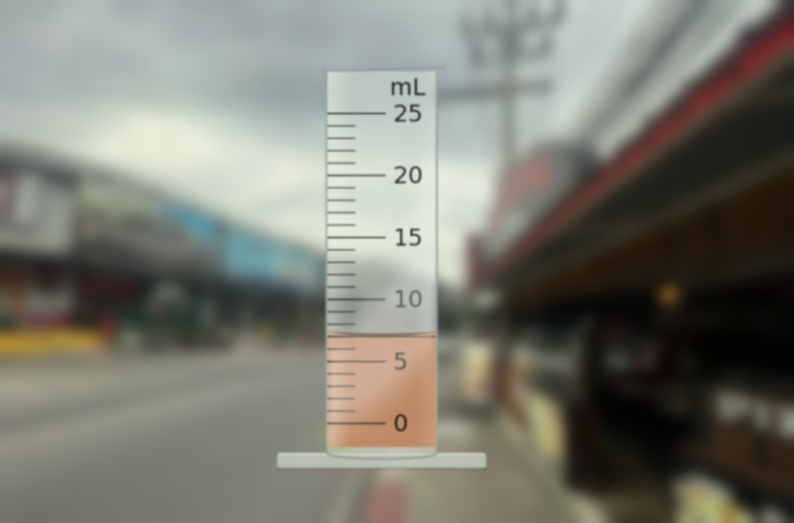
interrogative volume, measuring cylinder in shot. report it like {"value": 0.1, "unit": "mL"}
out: {"value": 7, "unit": "mL"}
